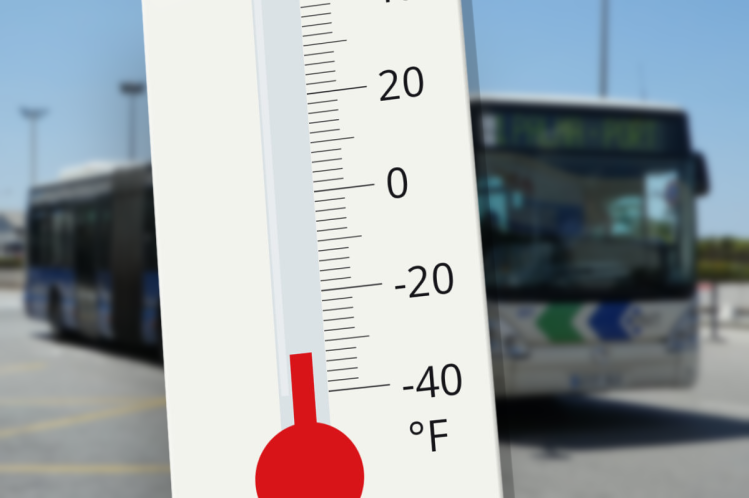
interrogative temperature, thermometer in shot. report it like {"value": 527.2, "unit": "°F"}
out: {"value": -32, "unit": "°F"}
